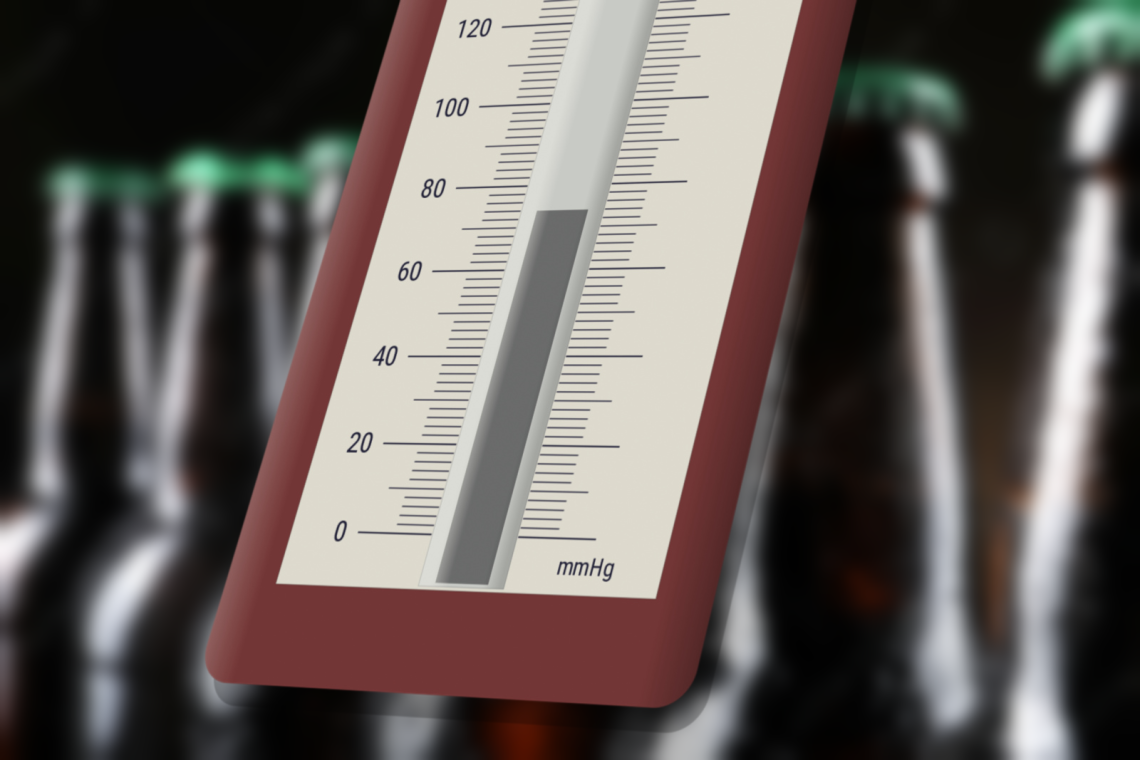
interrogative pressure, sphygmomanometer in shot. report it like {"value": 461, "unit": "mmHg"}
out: {"value": 74, "unit": "mmHg"}
